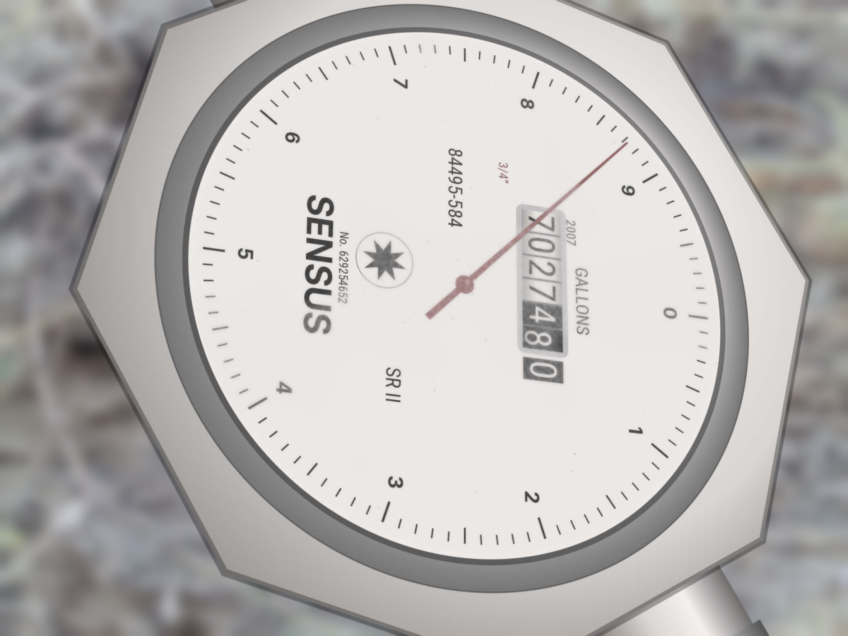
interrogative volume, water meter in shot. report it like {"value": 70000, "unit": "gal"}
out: {"value": 7027478.7, "unit": "gal"}
